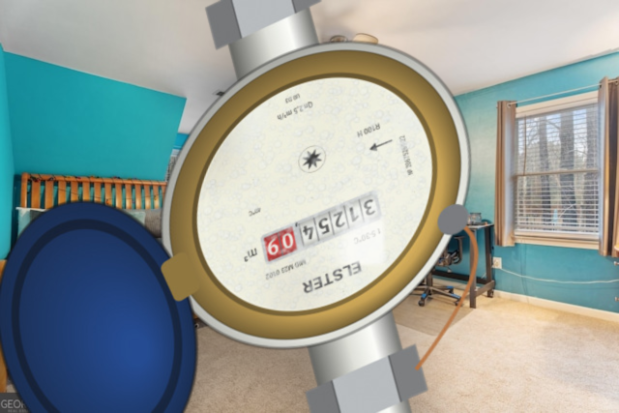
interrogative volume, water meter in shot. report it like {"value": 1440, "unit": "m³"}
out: {"value": 31254.09, "unit": "m³"}
